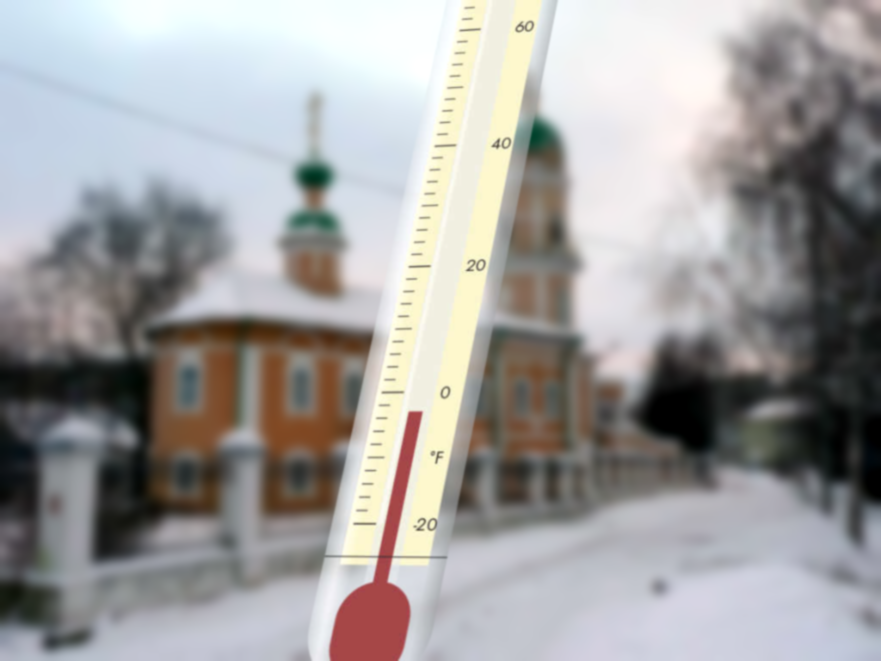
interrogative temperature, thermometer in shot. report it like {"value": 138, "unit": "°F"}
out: {"value": -3, "unit": "°F"}
